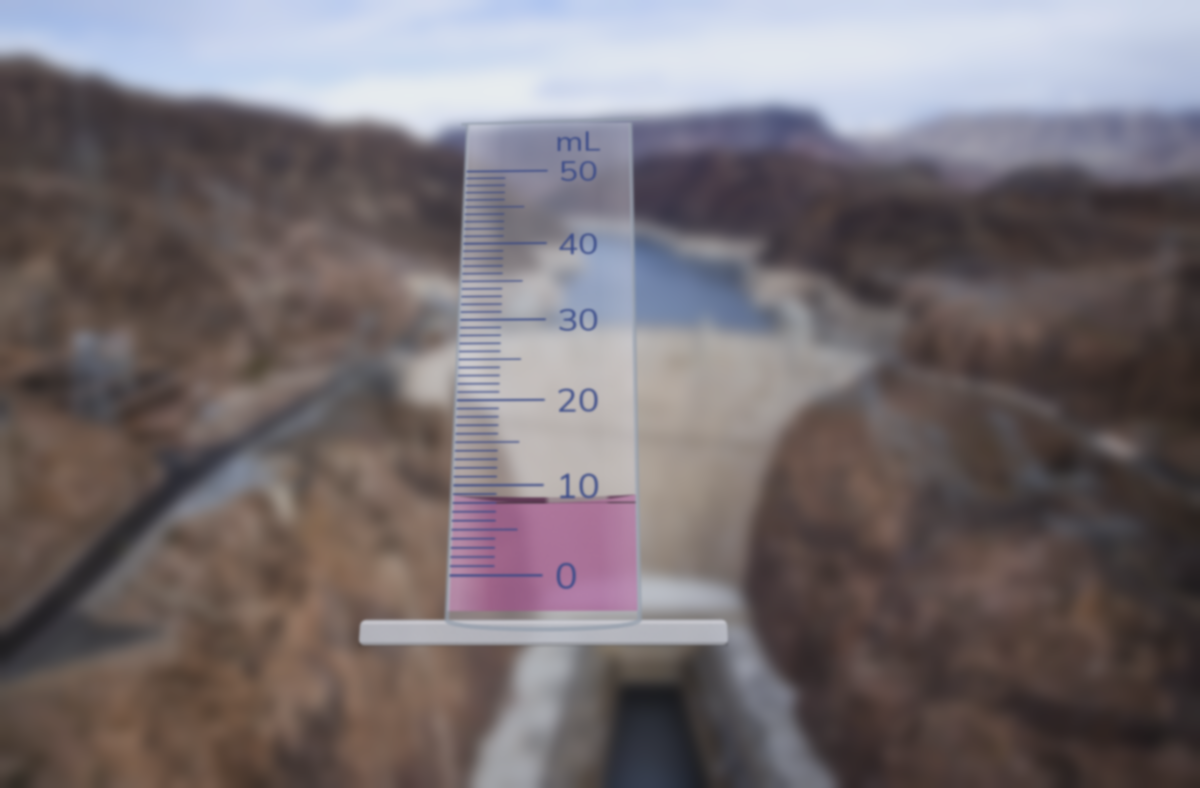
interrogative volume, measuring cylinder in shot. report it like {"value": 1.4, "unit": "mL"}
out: {"value": 8, "unit": "mL"}
